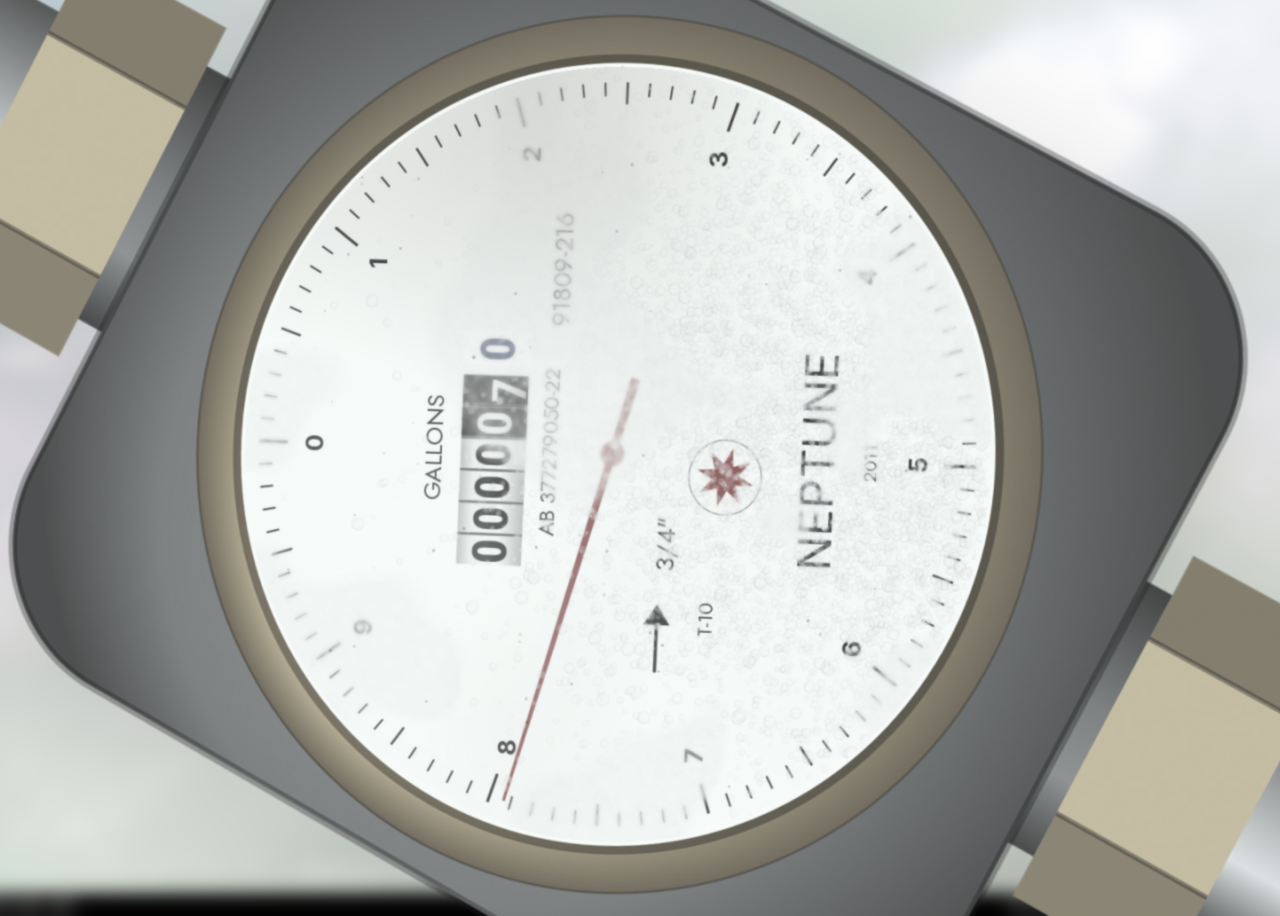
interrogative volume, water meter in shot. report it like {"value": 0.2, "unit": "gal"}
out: {"value": 67.9, "unit": "gal"}
